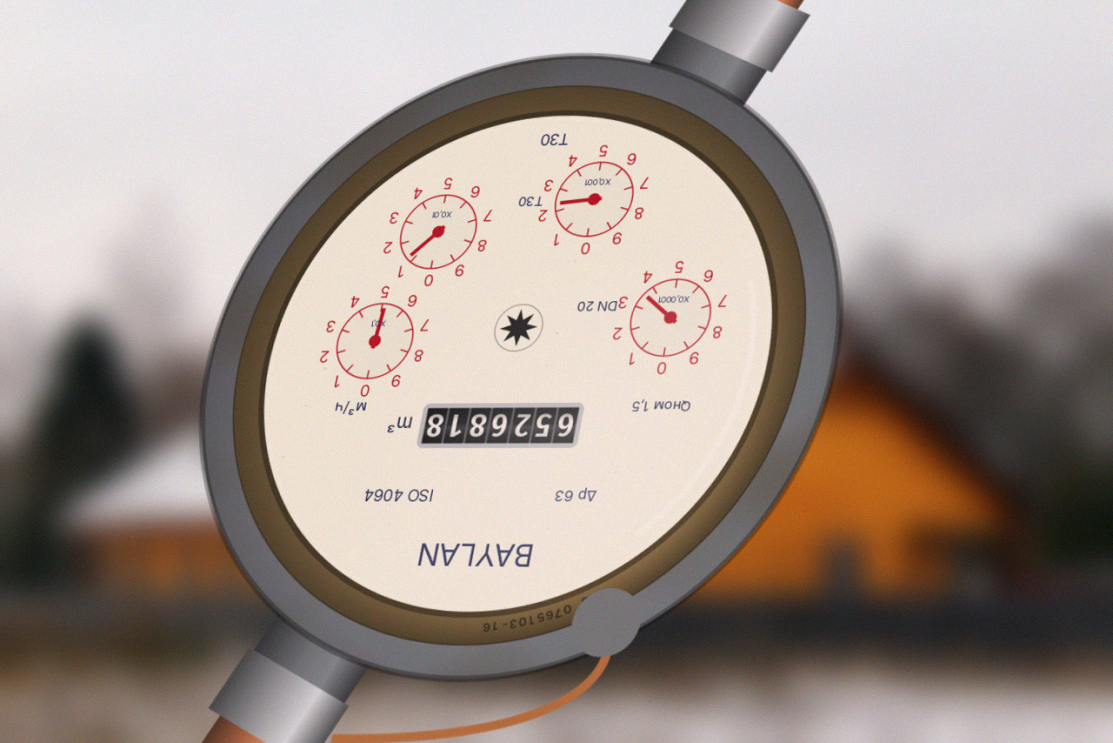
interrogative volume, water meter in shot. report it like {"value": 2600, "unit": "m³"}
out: {"value": 6526818.5123, "unit": "m³"}
